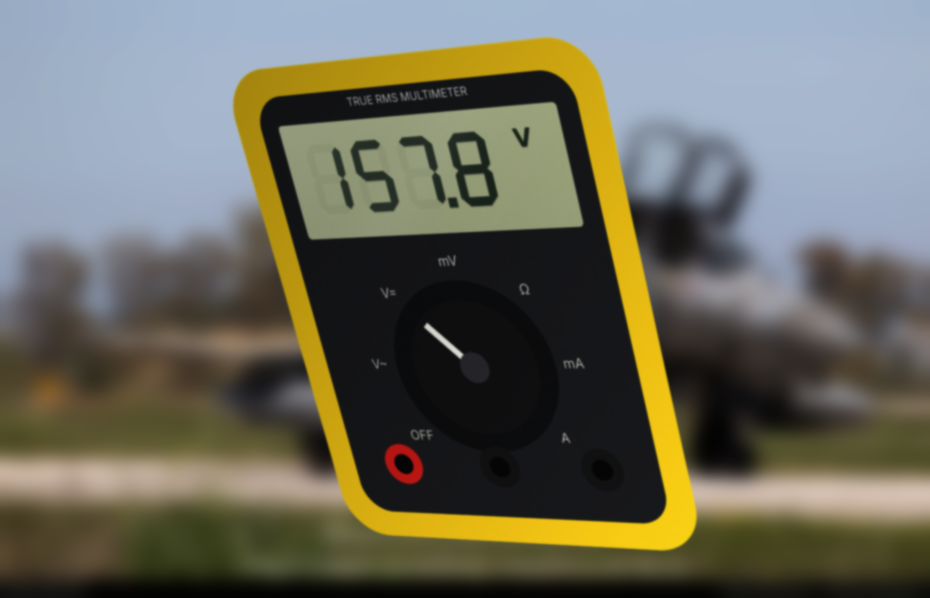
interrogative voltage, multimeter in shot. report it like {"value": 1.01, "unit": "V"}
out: {"value": 157.8, "unit": "V"}
